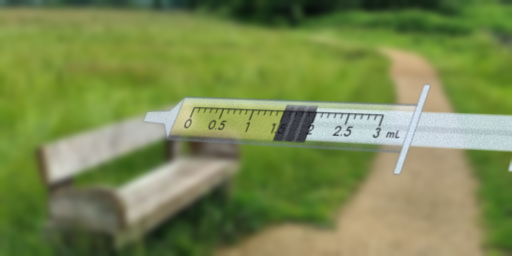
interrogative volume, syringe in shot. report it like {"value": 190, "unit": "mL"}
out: {"value": 1.5, "unit": "mL"}
